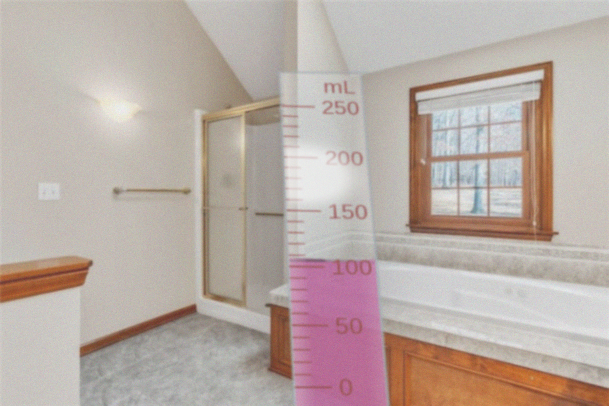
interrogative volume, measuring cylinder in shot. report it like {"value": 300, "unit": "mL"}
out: {"value": 105, "unit": "mL"}
